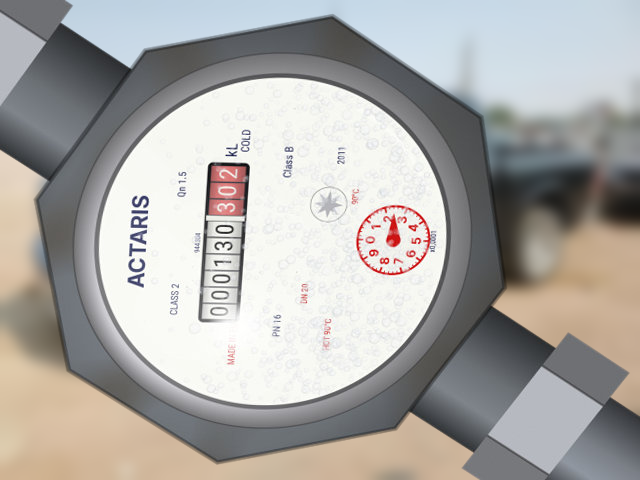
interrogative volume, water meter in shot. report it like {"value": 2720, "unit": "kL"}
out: {"value": 130.3022, "unit": "kL"}
